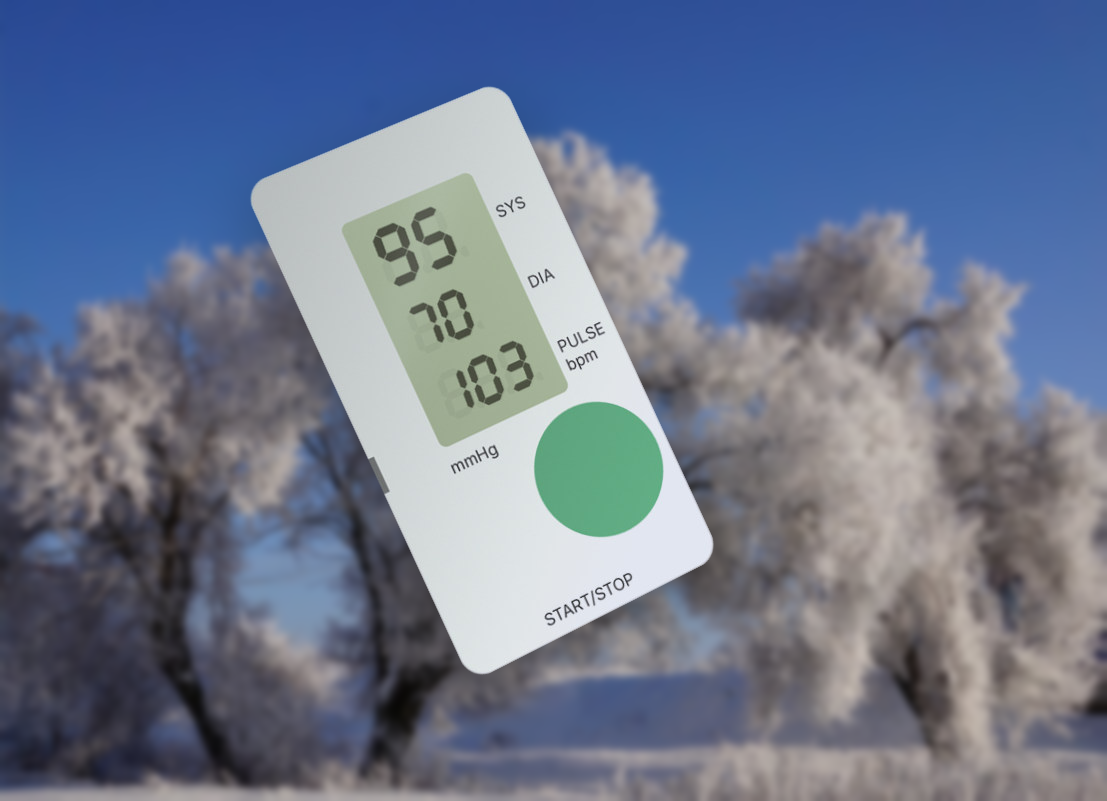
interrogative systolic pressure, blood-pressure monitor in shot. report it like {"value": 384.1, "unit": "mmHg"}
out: {"value": 95, "unit": "mmHg"}
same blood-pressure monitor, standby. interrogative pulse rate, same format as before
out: {"value": 103, "unit": "bpm"}
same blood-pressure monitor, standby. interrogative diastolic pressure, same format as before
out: {"value": 70, "unit": "mmHg"}
